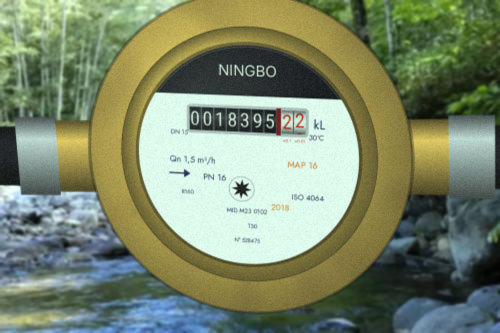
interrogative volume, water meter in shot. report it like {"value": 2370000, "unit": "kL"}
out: {"value": 18395.22, "unit": "kL"}
